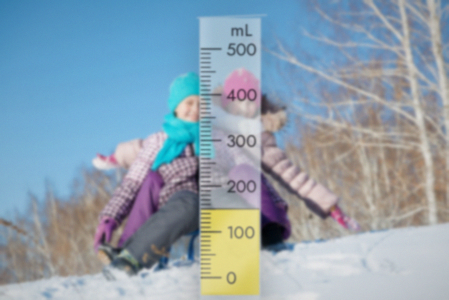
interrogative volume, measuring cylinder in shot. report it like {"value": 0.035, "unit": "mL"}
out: {"value": 150, "unit": "mL"}
